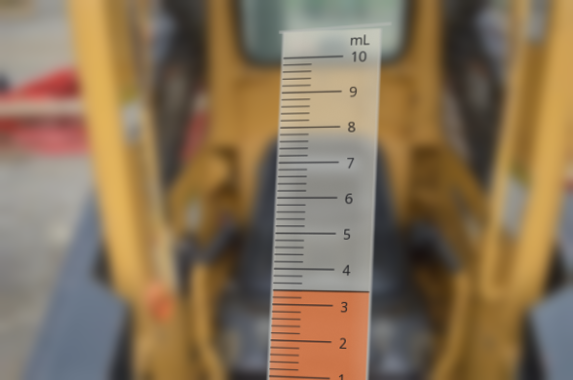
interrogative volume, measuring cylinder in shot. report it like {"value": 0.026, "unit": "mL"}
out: {"value": 3.4, "unit": "mL"}
